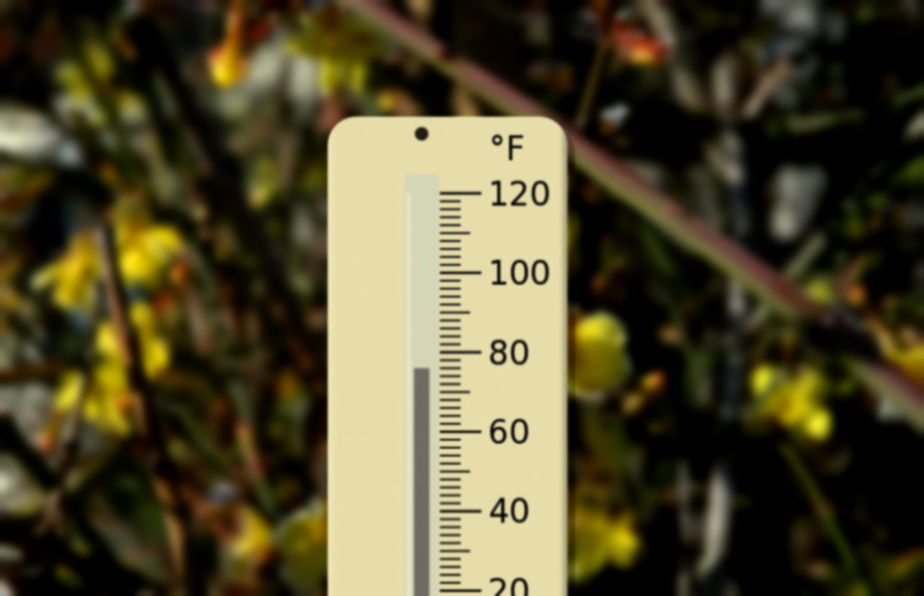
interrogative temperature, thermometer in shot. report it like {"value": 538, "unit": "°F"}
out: {"value": 76, "unit": "°F"}
